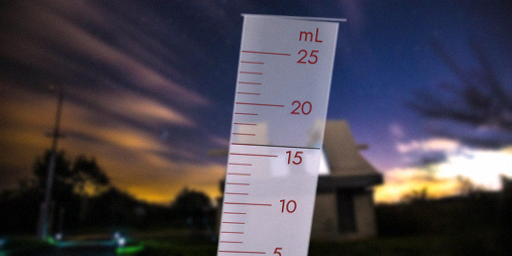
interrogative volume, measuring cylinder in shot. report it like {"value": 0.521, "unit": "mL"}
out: {"value": 16, "unit": "mL"}
